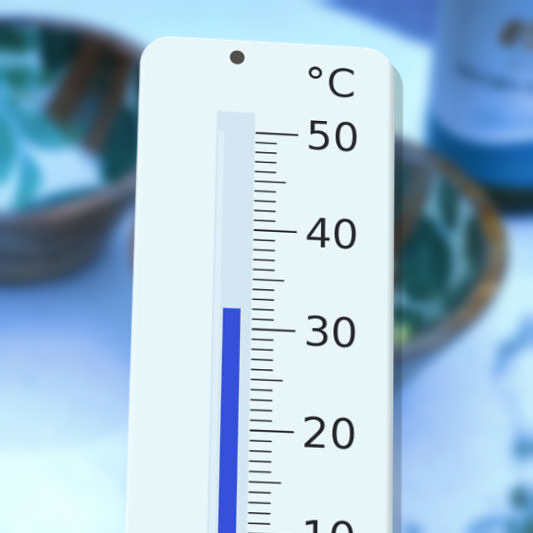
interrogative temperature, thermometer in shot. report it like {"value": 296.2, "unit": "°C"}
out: {"value": 32, "unit": "°C"}
